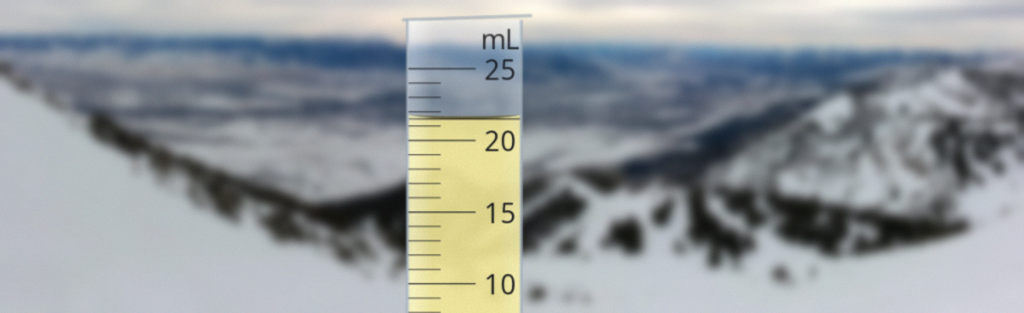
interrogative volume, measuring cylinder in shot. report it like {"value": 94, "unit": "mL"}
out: {"value": 21.5, "unit": "mL"}
